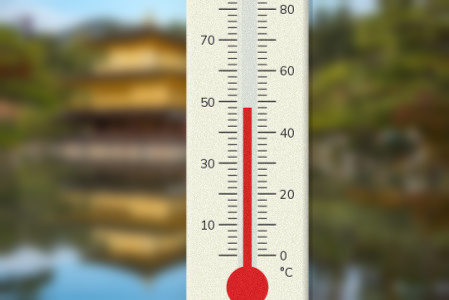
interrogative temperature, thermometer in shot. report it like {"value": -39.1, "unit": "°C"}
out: {"value": 48, "unit": "°C"}
